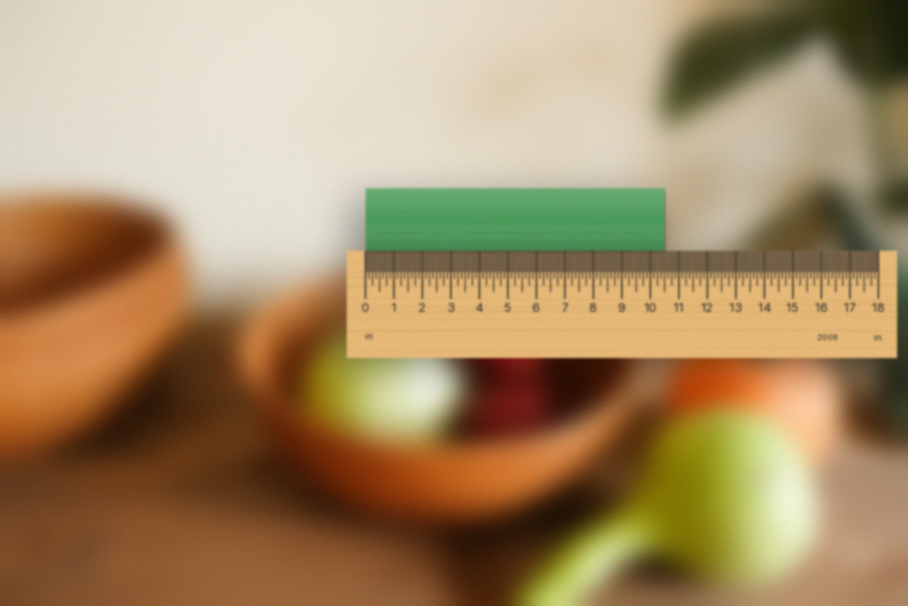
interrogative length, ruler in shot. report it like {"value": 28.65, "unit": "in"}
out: {"value": 10.5, "unit": "in"}
